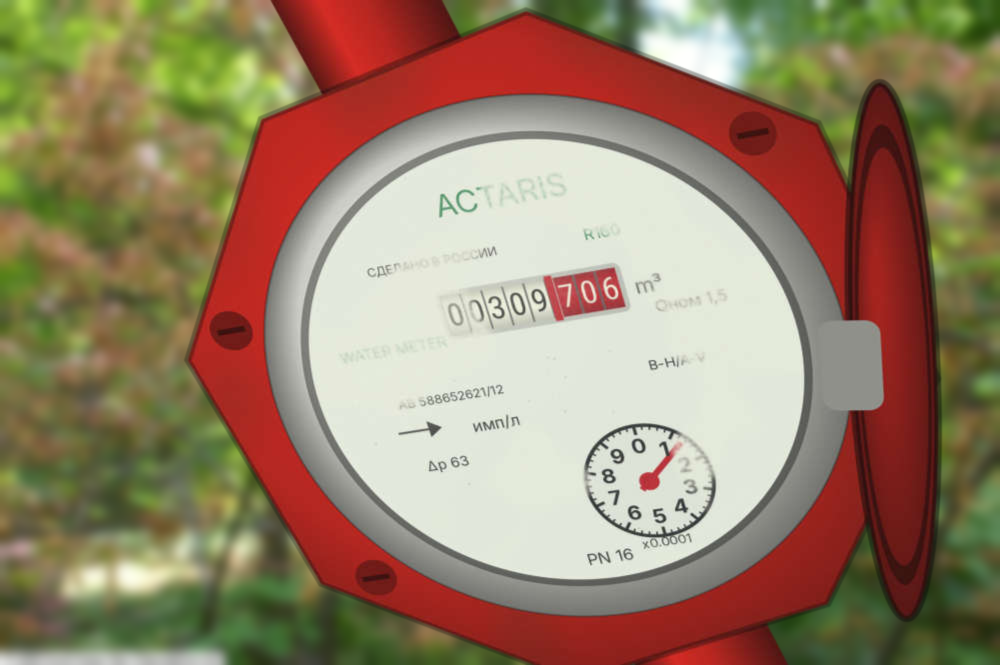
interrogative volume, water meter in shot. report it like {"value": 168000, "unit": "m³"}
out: {"value": 309.7061, "unit": "m³"}
